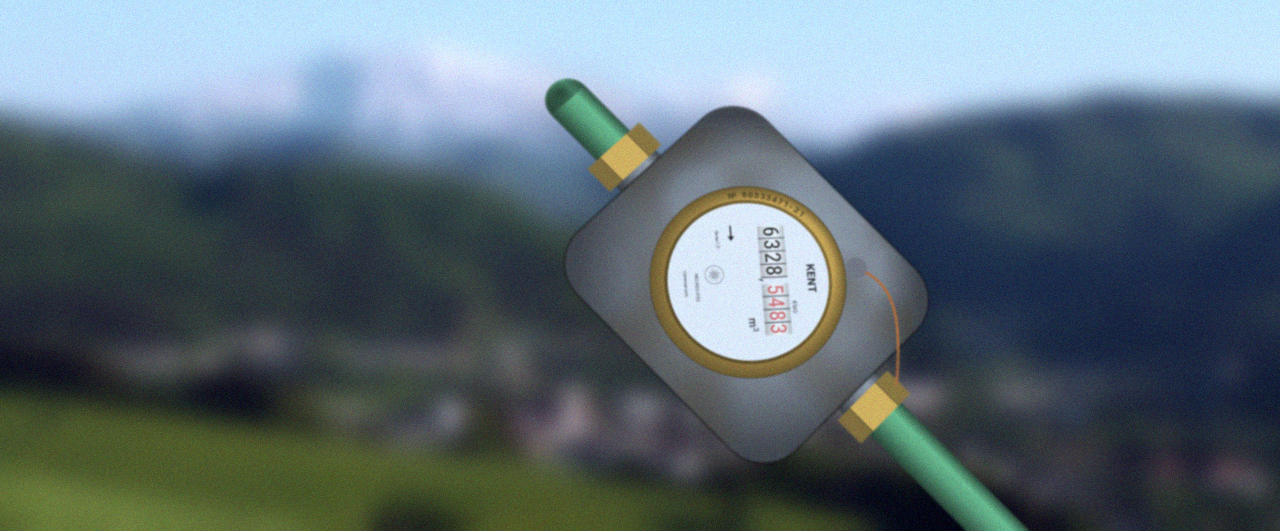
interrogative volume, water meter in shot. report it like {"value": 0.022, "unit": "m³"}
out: {"value": 6328.5483, "unit": "m³"}
